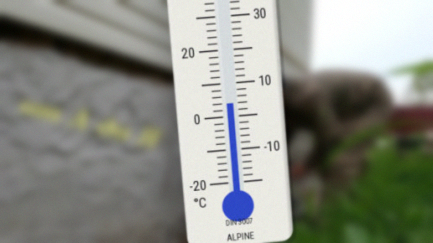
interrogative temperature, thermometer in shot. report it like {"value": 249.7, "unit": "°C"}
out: {"value": 4, "unit": "°C"}
